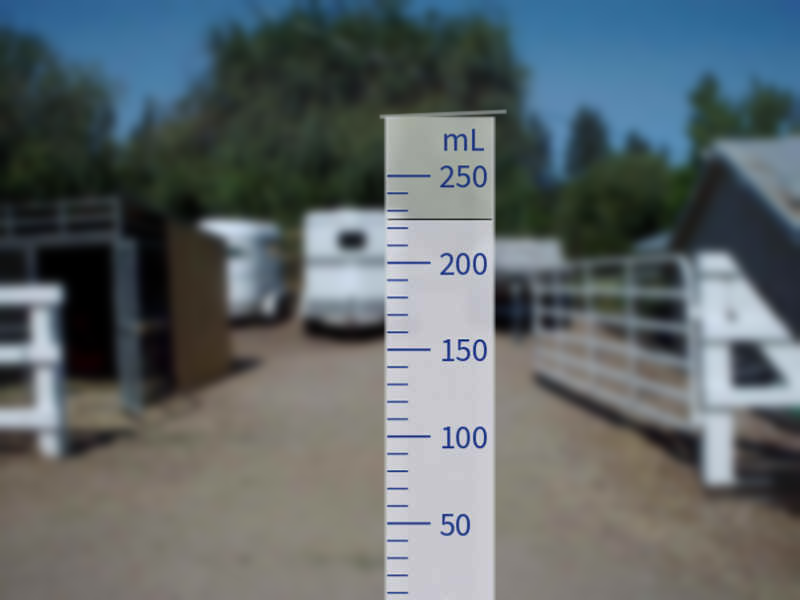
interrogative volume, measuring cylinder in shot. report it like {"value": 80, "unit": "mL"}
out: {"value": 225, "unit": "mL"}
